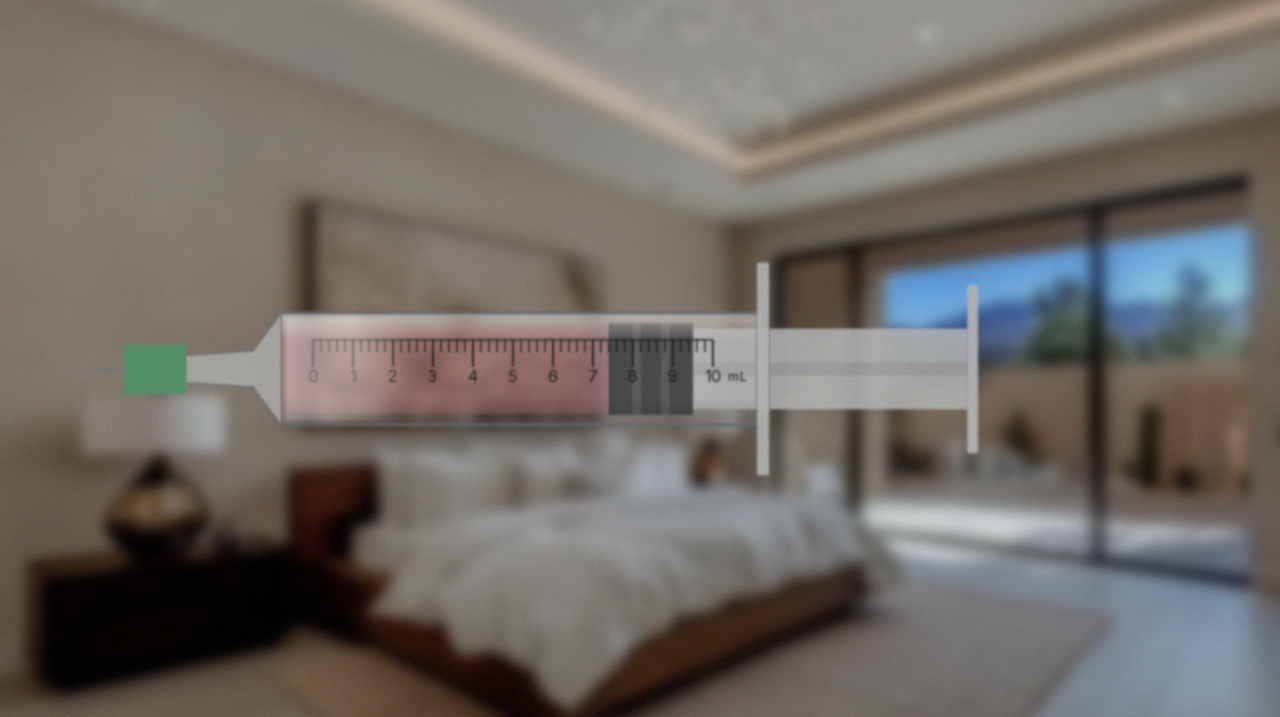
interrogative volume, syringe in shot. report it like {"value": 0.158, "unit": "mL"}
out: {"value": 7.4, "unit": "mL"}
